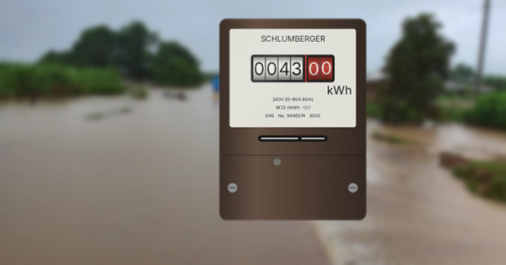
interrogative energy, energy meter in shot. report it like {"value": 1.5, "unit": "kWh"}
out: {"value": 43.00, "unit": "kWh"}
